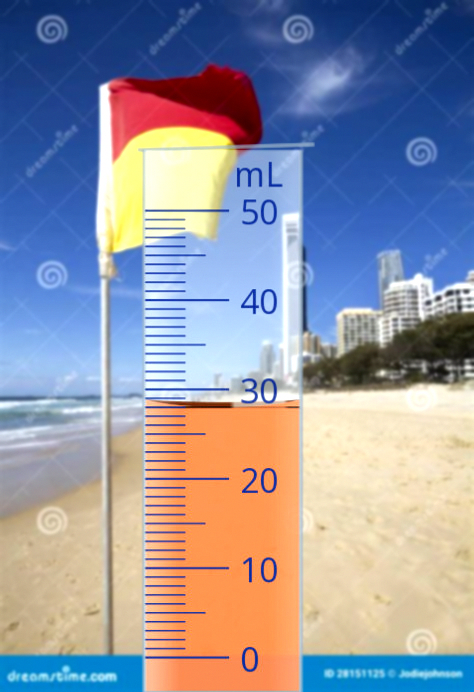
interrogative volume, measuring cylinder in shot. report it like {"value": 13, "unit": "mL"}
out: {"value": 28, "unit": "mL"}
